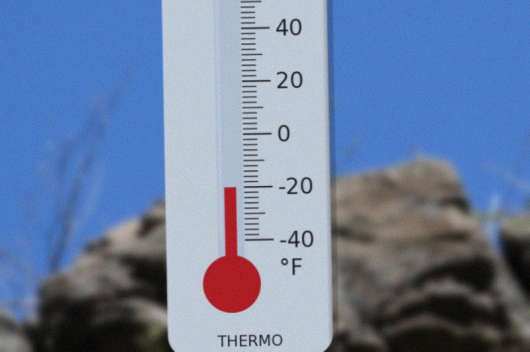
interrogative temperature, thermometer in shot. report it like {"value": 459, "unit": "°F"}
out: {"value": -20, "unit": "°F"}
